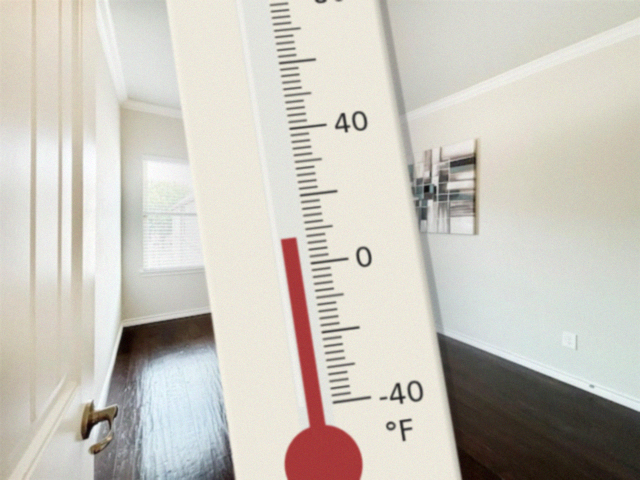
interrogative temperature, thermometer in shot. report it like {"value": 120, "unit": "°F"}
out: {"value": 8, "unit": "°F"}
